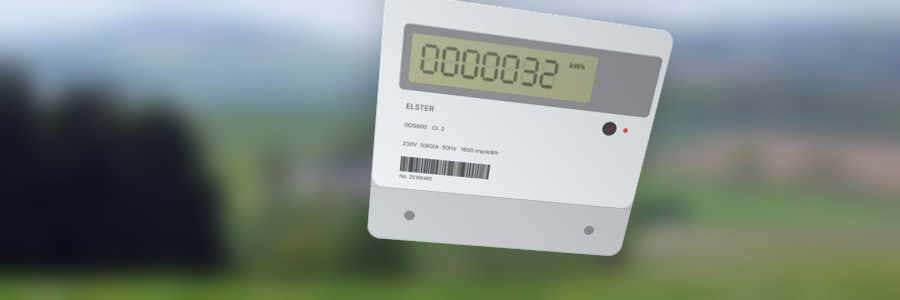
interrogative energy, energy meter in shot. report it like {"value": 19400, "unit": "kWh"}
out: {"value": 32, "unit": "kWh"}
